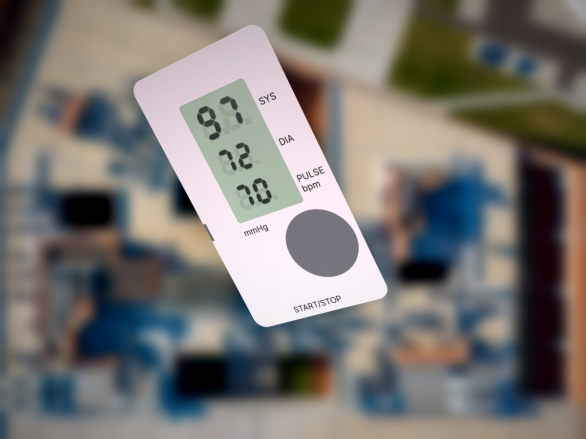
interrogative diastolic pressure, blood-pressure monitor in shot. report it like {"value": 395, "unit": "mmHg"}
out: {"value": 72, "unit": "mmHg"}
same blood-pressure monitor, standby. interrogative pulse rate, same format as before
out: {"value": 70, "unit": "bpm"}
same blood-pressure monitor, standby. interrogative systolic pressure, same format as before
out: {"value": 97, "unit": "mmHg"}
